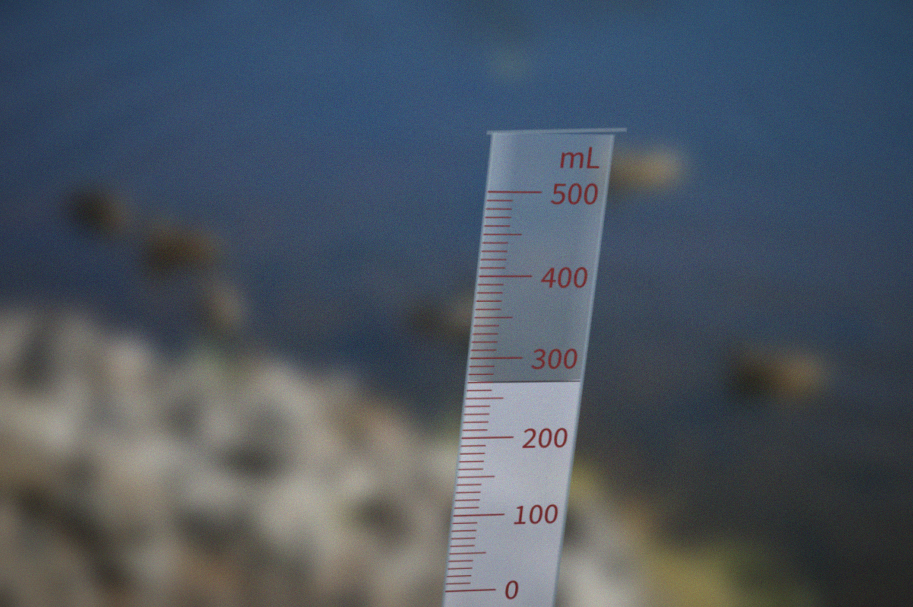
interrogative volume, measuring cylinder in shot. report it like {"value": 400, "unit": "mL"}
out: {"value": 270, "unit": "mL"}
